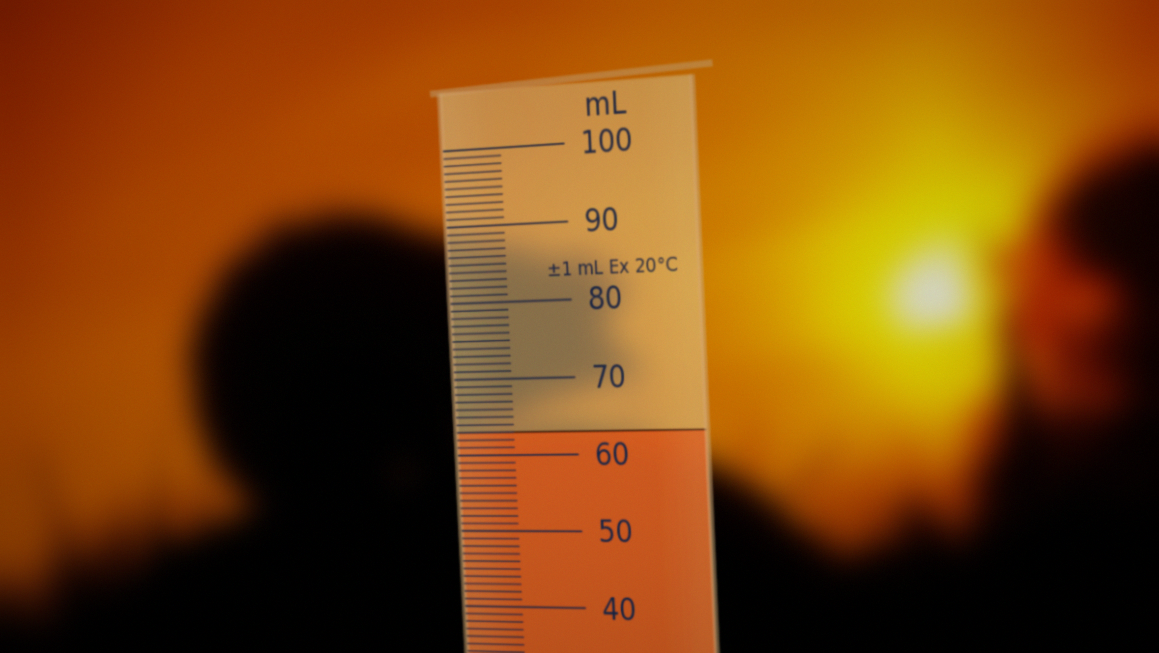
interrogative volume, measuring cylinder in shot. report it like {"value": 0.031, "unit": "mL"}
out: {"value": 63, "unit": "mL"}
